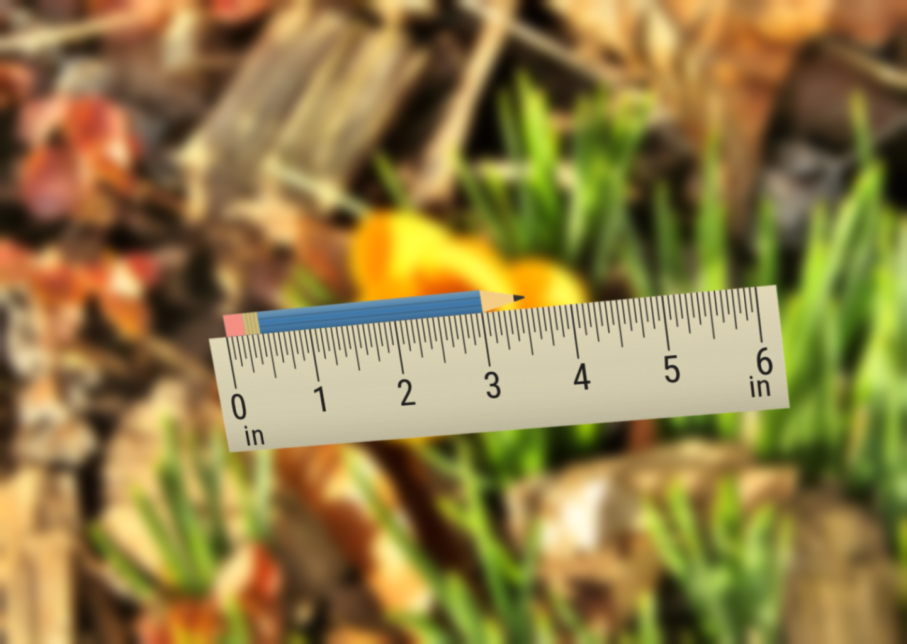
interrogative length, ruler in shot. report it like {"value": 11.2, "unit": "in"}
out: {"value": 3.5, "unit": "in"}
